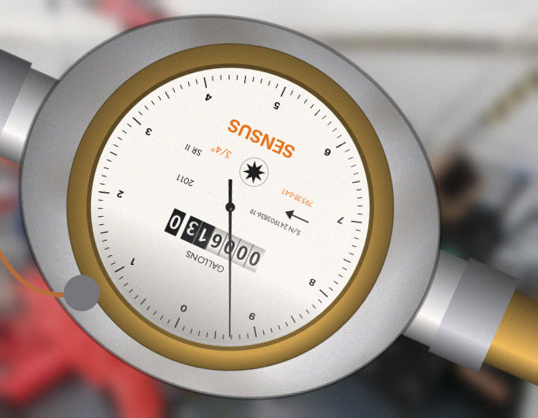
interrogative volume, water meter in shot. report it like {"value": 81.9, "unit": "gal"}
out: {"value": 6129.3, "unit": "gal"}
